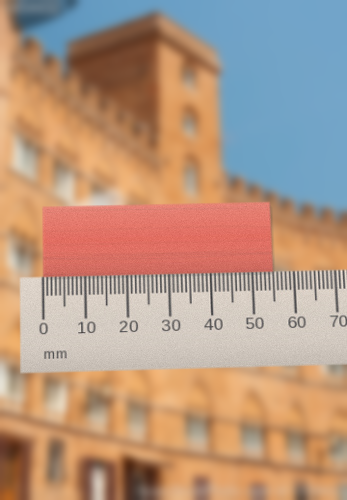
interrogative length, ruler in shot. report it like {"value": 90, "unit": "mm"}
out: {"value": 55, "unit": "mm"}
